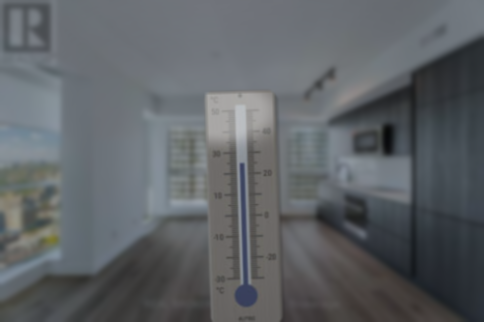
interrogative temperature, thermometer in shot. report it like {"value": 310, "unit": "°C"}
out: {"value": 25, "unit": "°C"}
